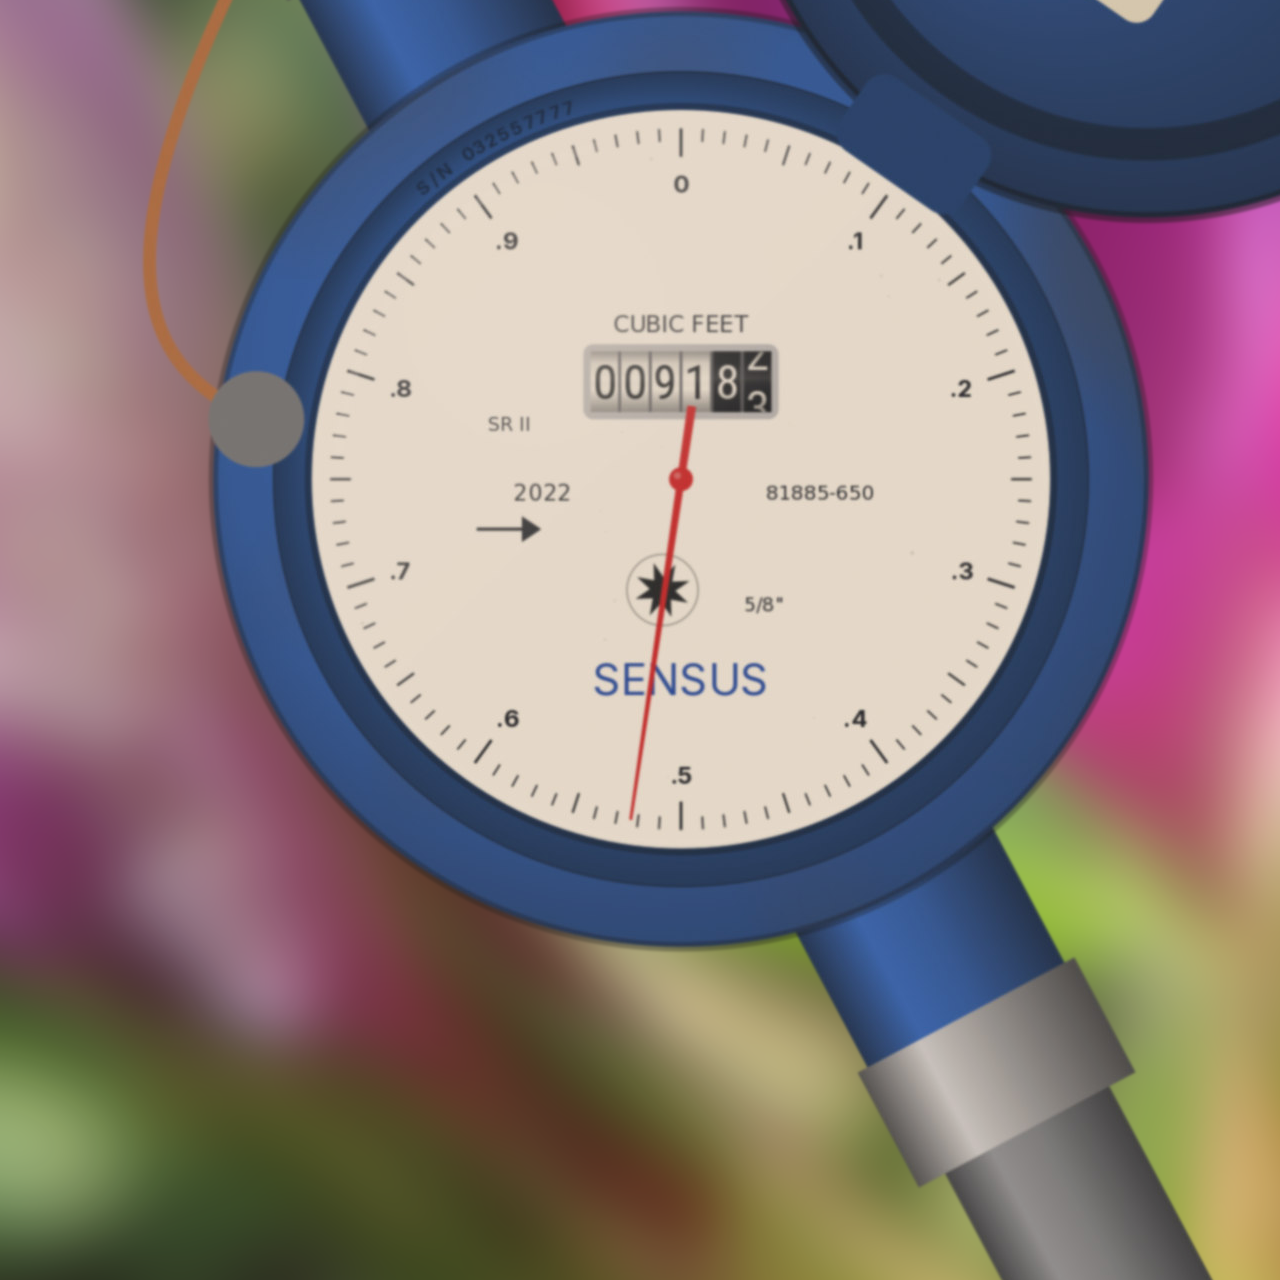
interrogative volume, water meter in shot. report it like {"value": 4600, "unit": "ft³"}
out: {"value": 9182.52, "unit": "ft³"}
